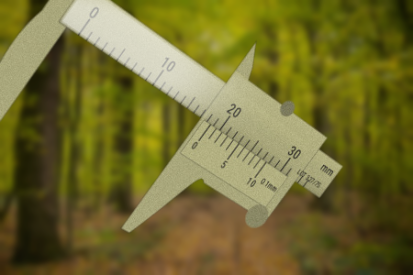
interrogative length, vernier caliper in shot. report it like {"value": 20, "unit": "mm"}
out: {"value": 18.6, "unit": "mm"}
